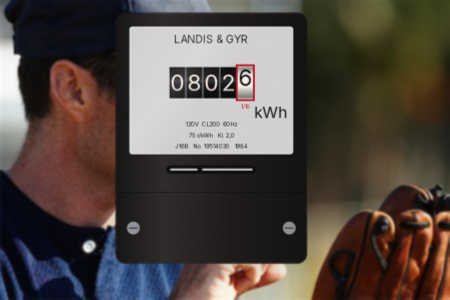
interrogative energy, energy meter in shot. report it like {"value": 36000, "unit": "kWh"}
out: {"value": 802.6, "unit": "kWh"}
